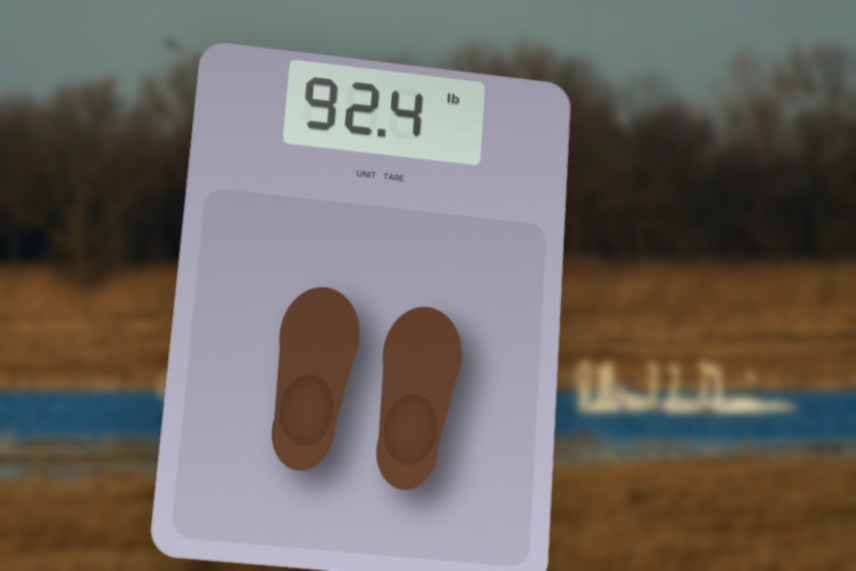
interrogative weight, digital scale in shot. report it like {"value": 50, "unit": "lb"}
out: {"value": 92.4, "unit": "lb"}
